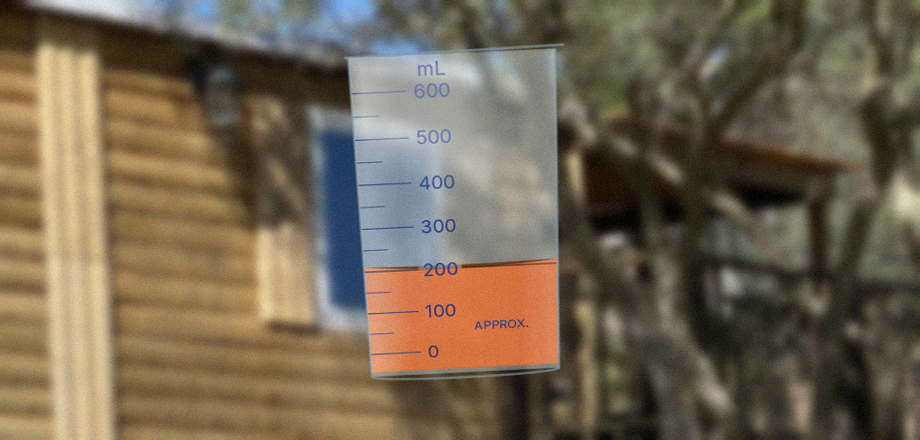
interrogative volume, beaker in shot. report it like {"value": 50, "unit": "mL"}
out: {"value": 200, "unit": "mL"}
